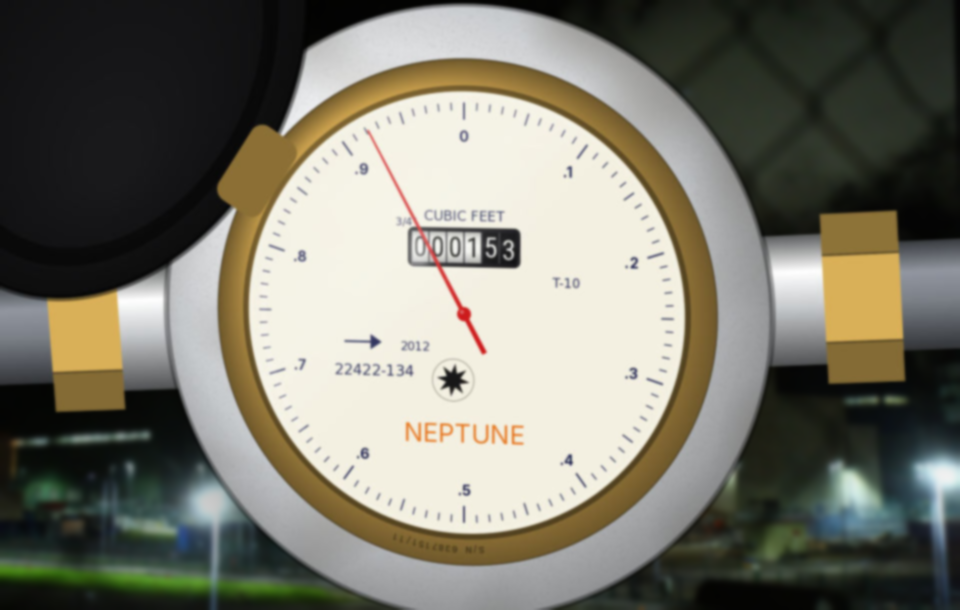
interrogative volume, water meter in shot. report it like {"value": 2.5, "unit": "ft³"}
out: {"value": 152.92, "unit": "ft³"}
